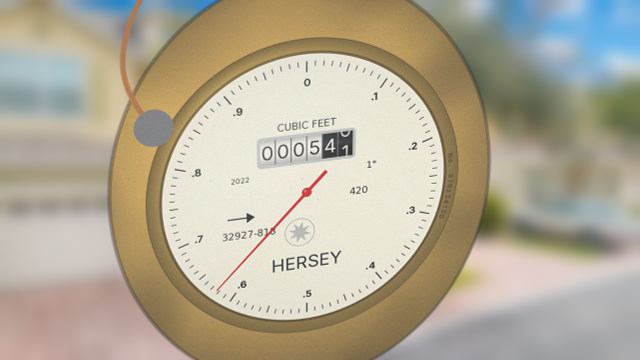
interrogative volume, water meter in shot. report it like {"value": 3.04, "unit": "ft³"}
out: {"value": 540.62, "unit": "ft³"}
